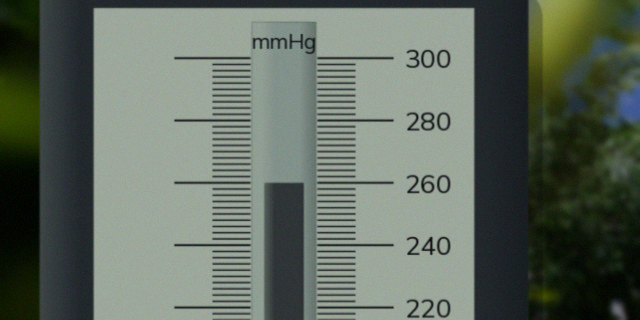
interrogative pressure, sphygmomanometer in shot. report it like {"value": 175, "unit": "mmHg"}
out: {"value": 260, "unit": "mmHg"}
